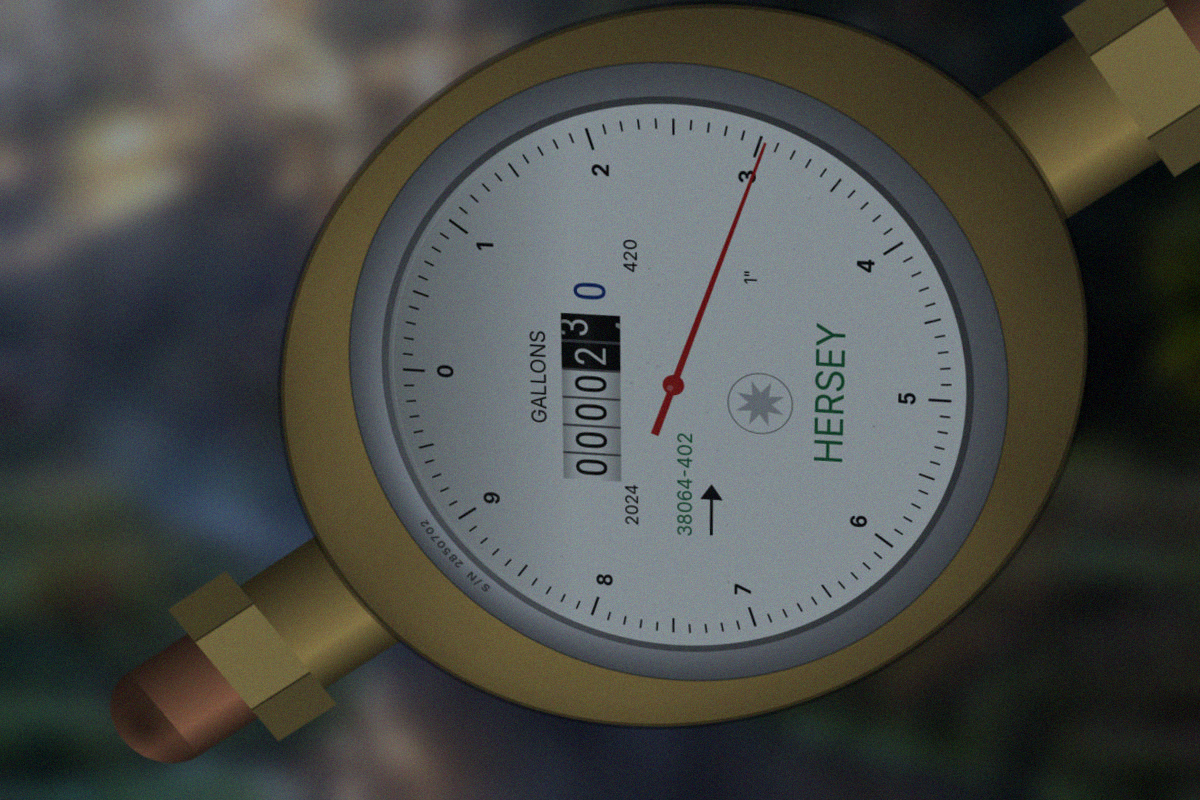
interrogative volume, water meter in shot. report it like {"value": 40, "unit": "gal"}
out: {"value": 233.0, "unit": "gal"}
